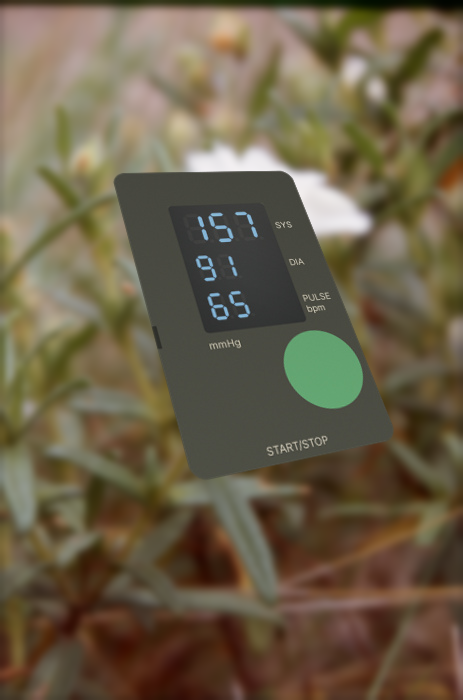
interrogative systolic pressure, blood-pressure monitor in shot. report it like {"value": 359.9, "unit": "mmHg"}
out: {"value": 157, "unit": "mmHg"}
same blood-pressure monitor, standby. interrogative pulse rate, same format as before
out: {"value": 65, "unit": "bpm"}
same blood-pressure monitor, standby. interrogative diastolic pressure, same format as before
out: {"value": 91, "unit": "mmHg"}
